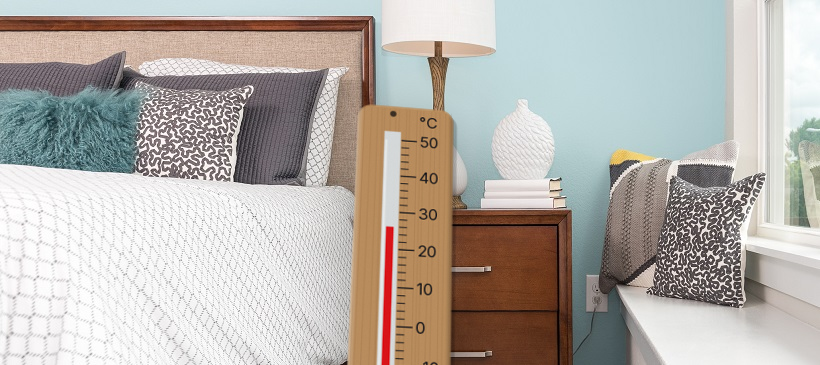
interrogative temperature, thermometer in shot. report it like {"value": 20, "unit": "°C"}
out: {"value": 26, "unit": "°C"}
